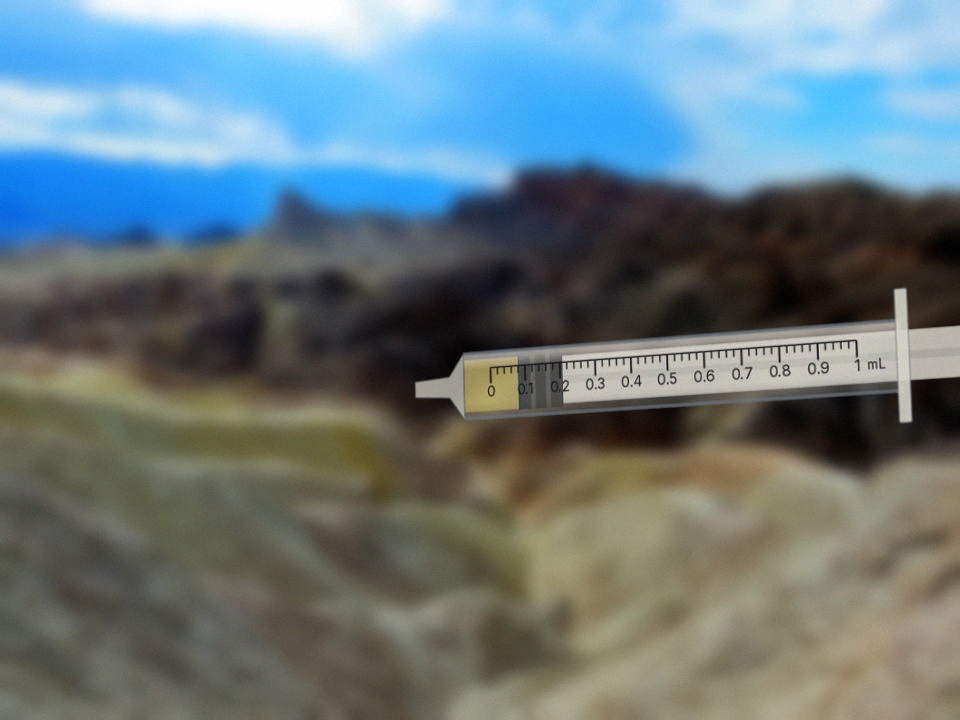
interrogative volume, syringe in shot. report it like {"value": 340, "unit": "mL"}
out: {"value": 0.08, "unit": "mL"}
